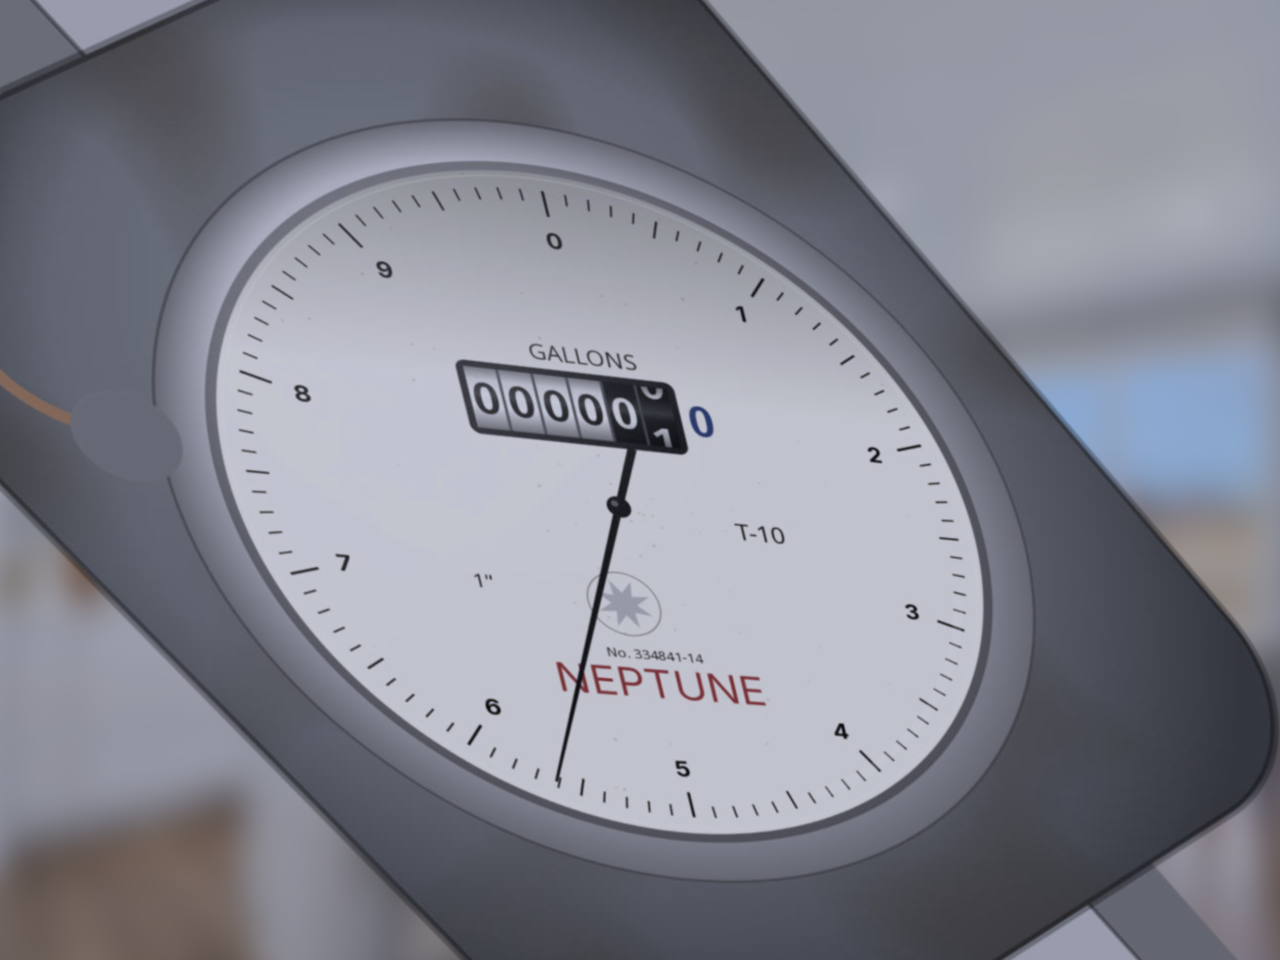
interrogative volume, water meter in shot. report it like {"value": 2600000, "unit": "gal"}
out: {"value": 5.6, "unit": "gal"}
